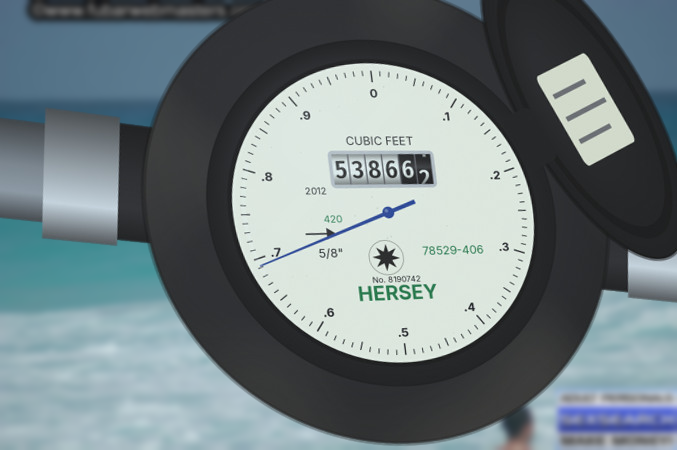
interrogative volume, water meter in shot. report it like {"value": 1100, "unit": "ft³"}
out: {"value": 538661.69, "unit": "ft³"}
